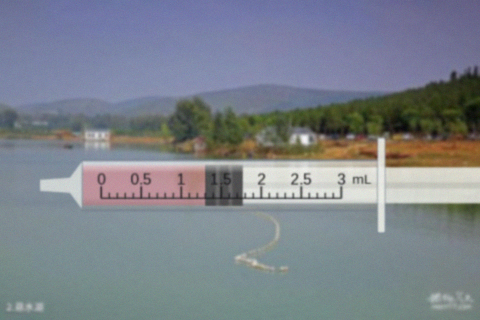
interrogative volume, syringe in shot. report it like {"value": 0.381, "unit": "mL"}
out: {"value": 1.3, "unit": "mL"}
